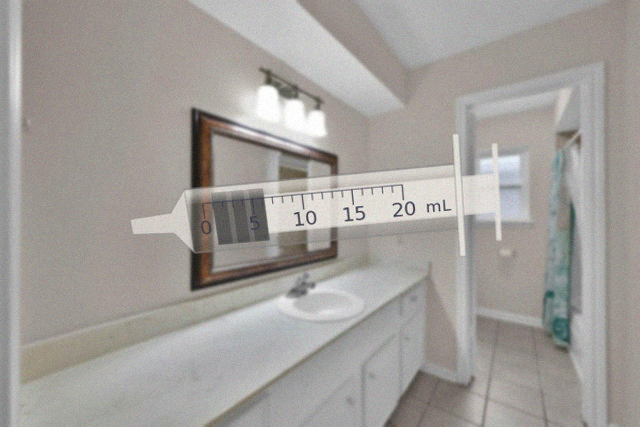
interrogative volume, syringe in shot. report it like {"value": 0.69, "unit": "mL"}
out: {"value": 1, "unit": "mL"}
